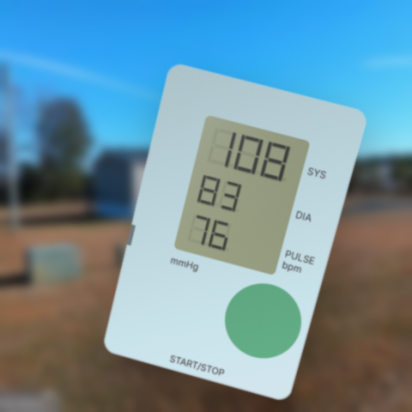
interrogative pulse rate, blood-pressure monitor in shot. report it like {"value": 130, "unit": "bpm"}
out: {"value": 76, "unit": "bpm"}
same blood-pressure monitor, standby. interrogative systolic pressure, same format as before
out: {"value": 108, "unit": "mmHg"}
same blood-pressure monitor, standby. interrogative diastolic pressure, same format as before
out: {"value": 83, "unit": "mmHg"}
